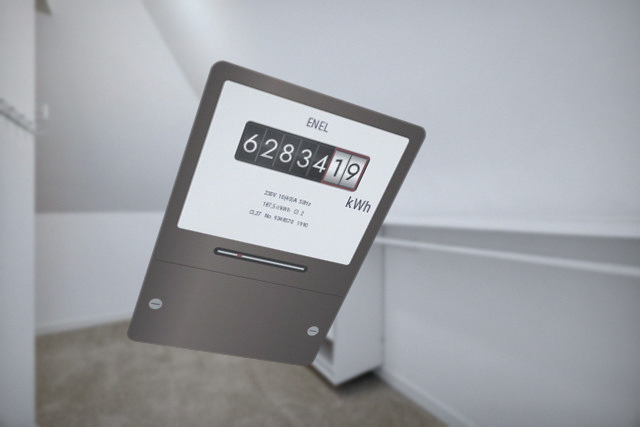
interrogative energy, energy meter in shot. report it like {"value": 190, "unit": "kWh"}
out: {"value": 62834.19, "unit": "kWh"}
